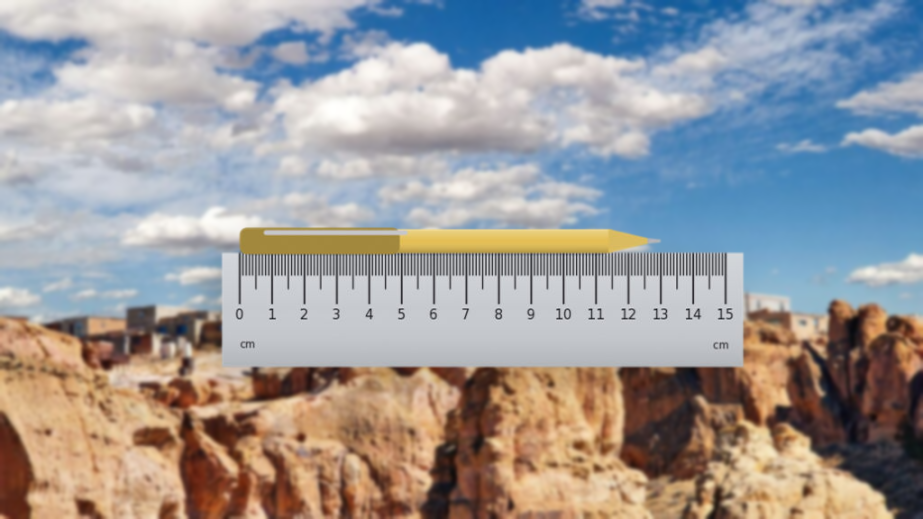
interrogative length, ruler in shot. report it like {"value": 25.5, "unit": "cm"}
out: {"value": 13, "unit": "cm"}
